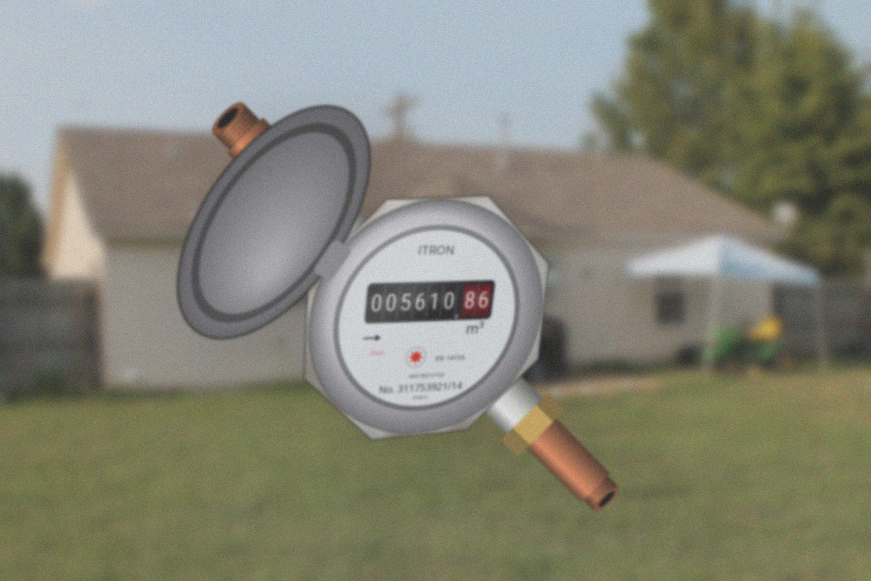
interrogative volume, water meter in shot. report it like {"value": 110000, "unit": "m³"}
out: {"value": 5610.86, "unit": "m³"}
